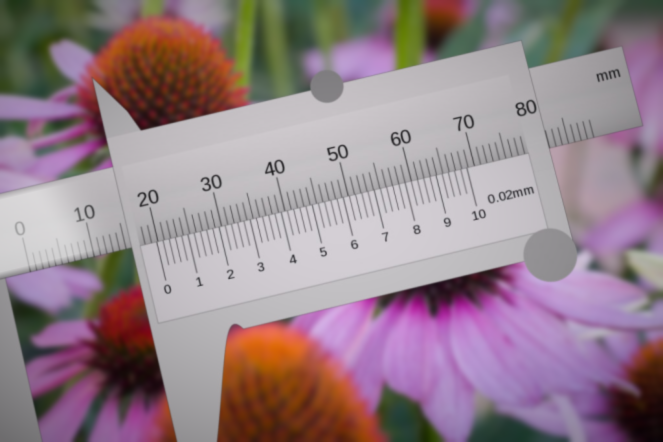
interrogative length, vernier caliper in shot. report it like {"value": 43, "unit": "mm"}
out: {"value": 19.8, "unit": "mm"}
